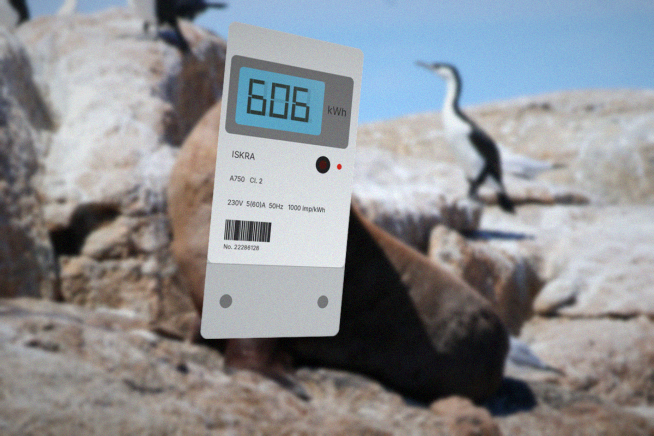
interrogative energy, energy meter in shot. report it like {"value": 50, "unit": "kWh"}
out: {"value": 606, "unit": "kWh"}
